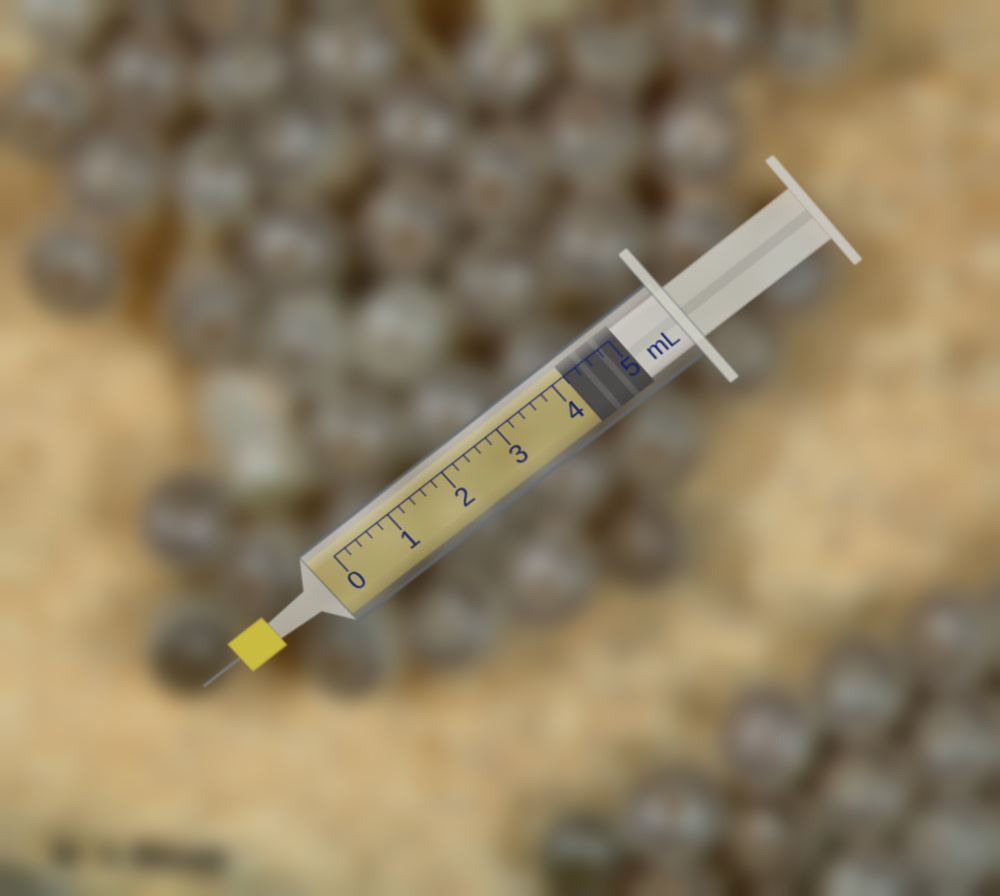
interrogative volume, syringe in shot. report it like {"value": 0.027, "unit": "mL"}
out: {"value": 4.2, "unit": "mL"}
